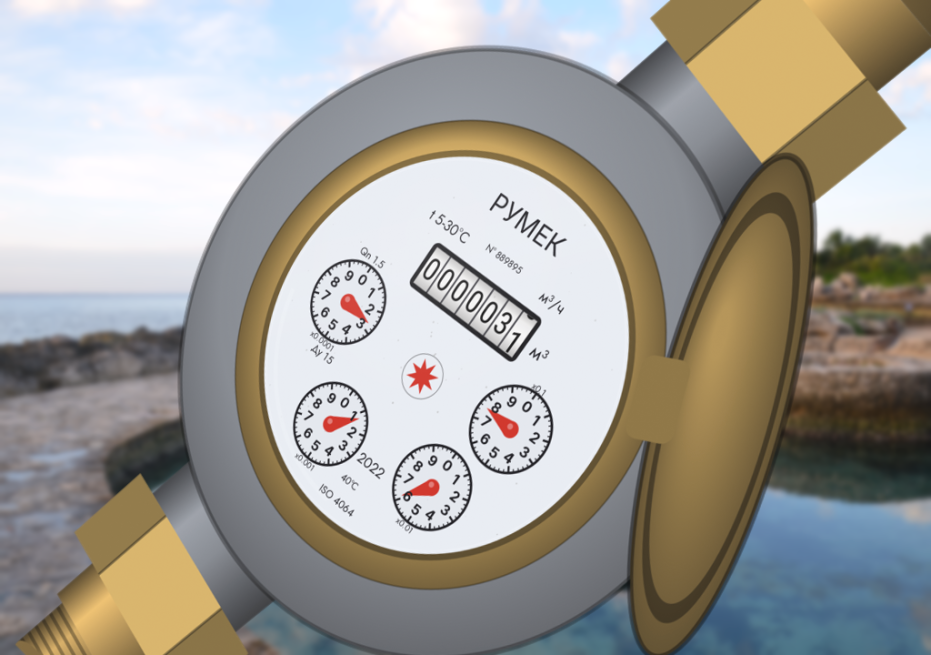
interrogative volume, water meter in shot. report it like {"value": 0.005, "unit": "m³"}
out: {"value": 30.7612, "unit": "m³"}
